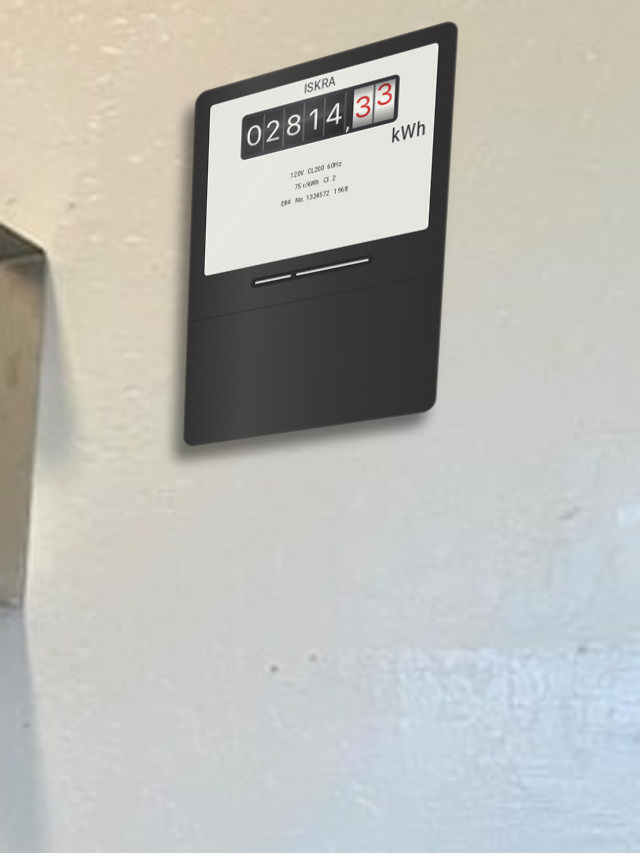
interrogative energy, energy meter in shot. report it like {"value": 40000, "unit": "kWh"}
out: {"value": 2814.33, "unit": "kWh"}
